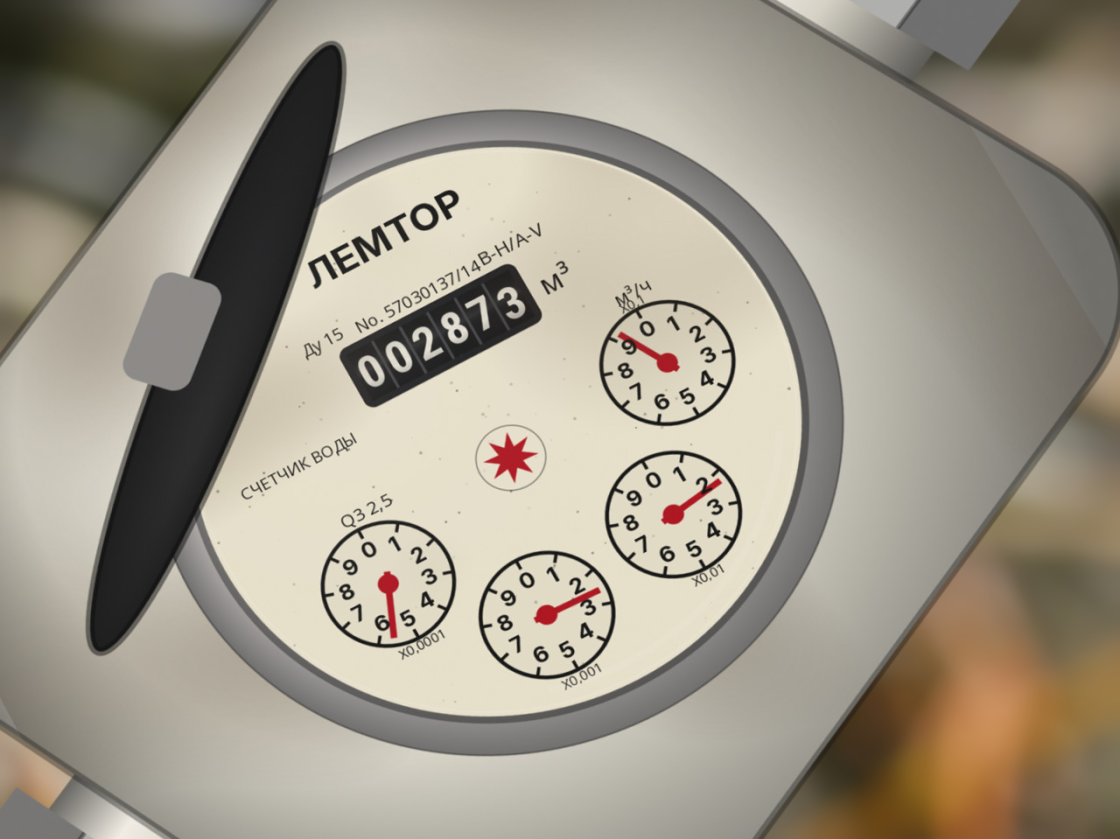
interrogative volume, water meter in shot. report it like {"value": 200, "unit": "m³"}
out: {"value": 2872.9225, "unit": "m³"}
